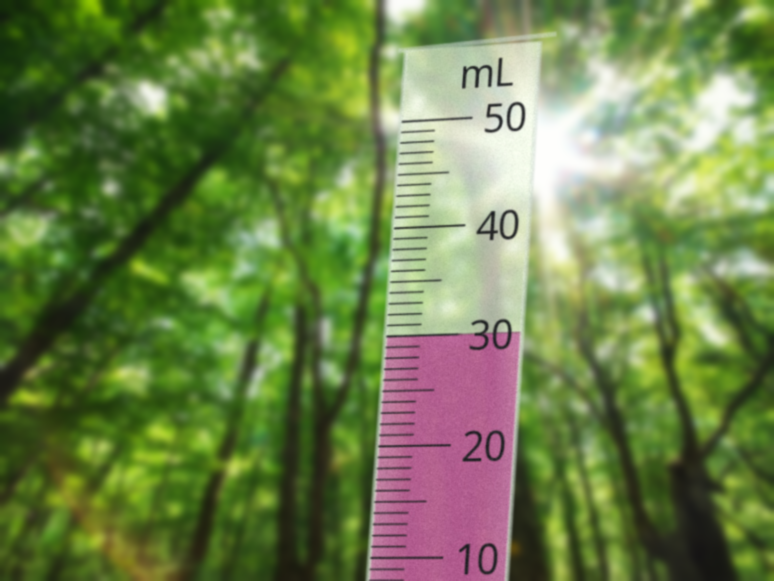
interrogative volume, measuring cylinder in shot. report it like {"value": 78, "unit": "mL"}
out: {"value": 30, "unit": "mL"}
